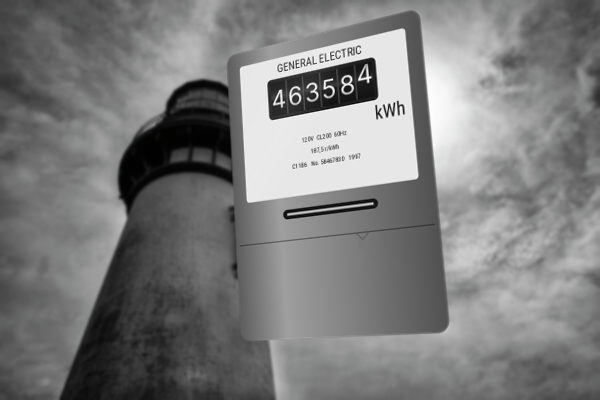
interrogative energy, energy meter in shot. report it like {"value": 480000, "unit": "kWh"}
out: {"value": 463584, "unit": "kWh"}
